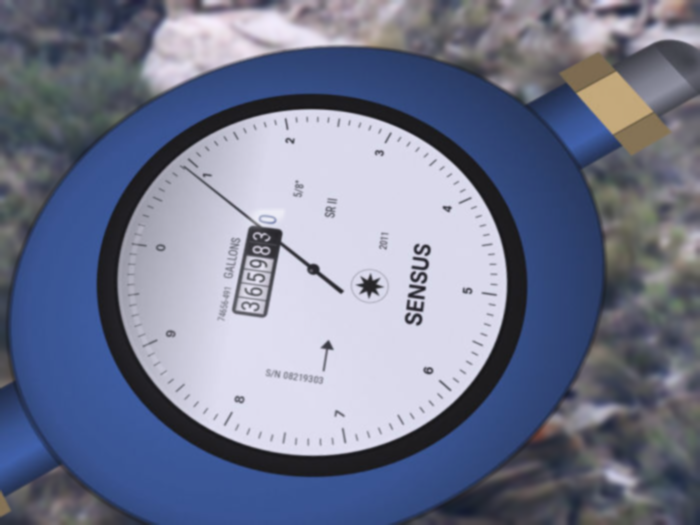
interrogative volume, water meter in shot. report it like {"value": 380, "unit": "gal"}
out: {"value": 3659830.9, "unit": "gal"}
